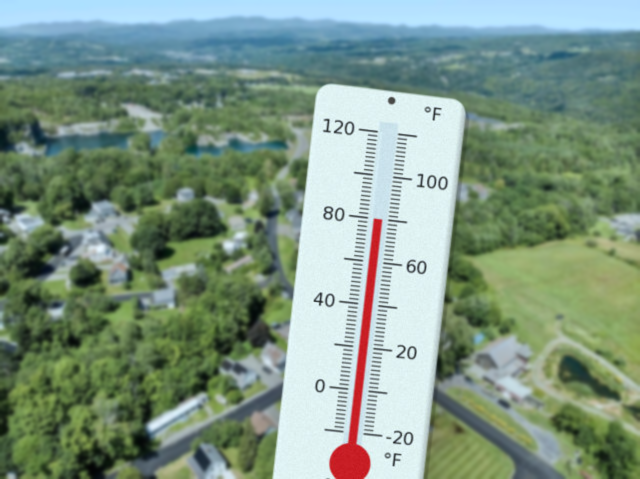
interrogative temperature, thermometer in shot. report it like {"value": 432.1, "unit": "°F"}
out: {"value": 80, "unit": "°F"}
